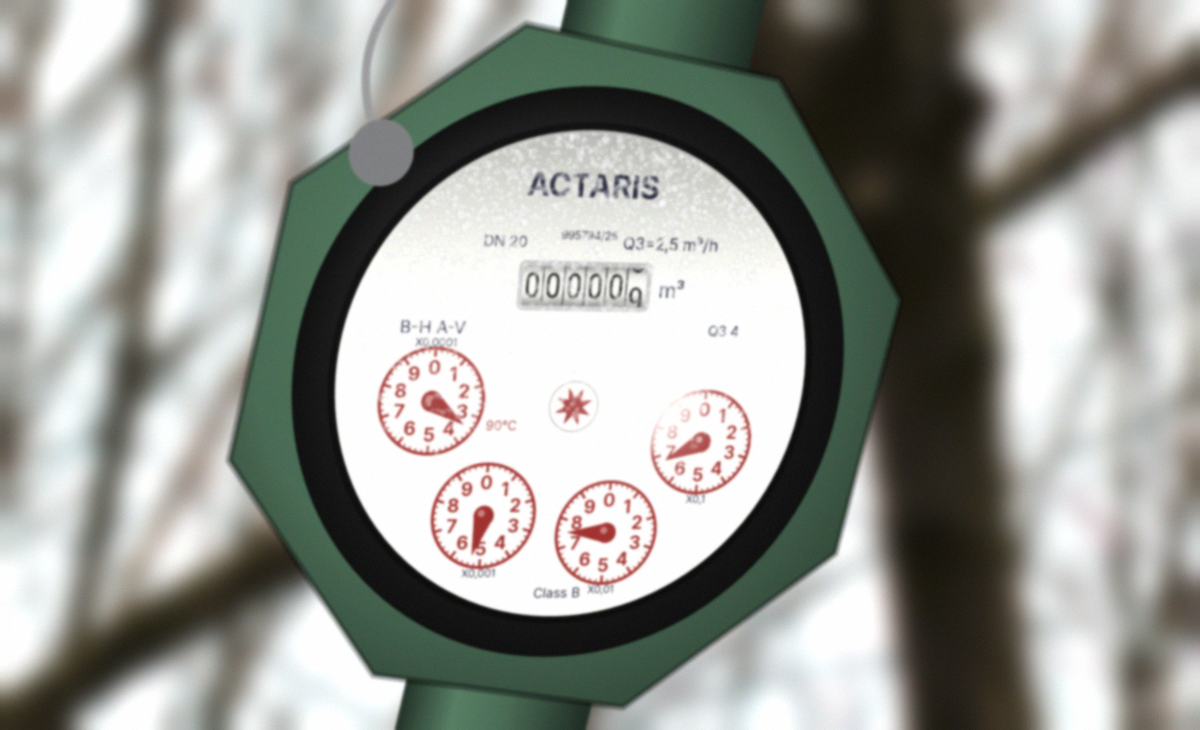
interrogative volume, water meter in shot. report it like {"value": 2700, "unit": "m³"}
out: {"value": 8.6753, "unit": "m³"}
